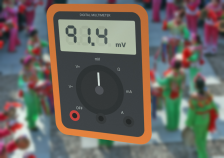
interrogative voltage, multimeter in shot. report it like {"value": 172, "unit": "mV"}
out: {"value": 91.4, "unit": "mV"}
